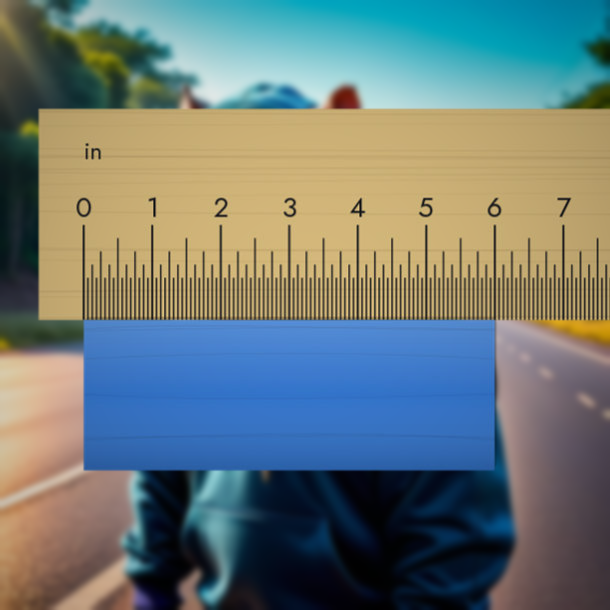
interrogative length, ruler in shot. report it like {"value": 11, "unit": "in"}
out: {"value": 6, "unit": "in"}
